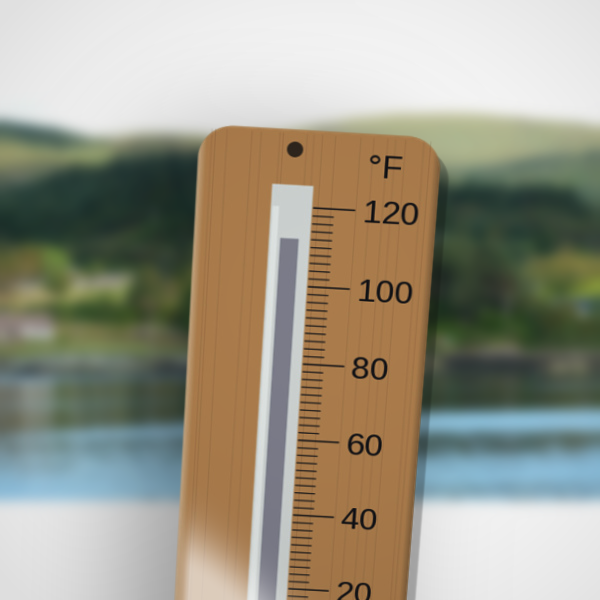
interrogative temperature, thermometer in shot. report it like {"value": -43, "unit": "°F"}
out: {"value": 112, "unit": "°F"}
